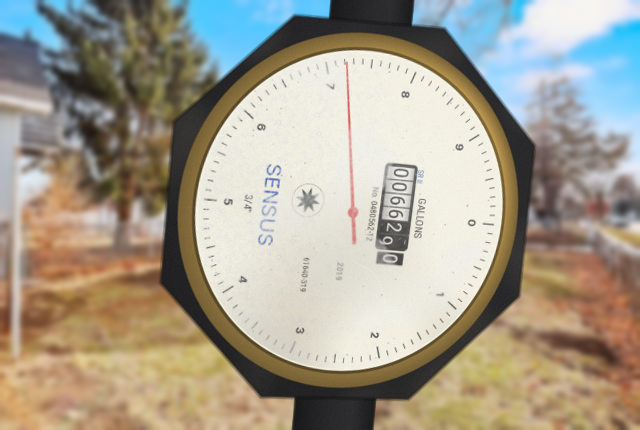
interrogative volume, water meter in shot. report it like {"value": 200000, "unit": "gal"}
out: {"value": 66287.2, "unit": "gal"}
